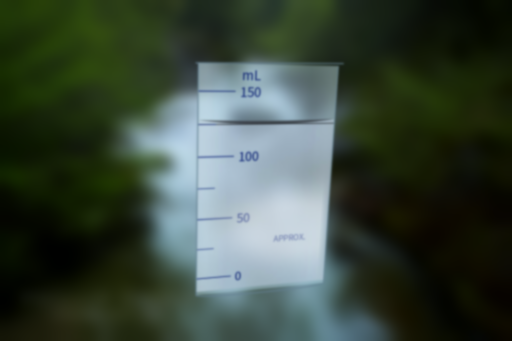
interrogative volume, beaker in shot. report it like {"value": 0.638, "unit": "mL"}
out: {"value": 125, "unit": "mL"}
